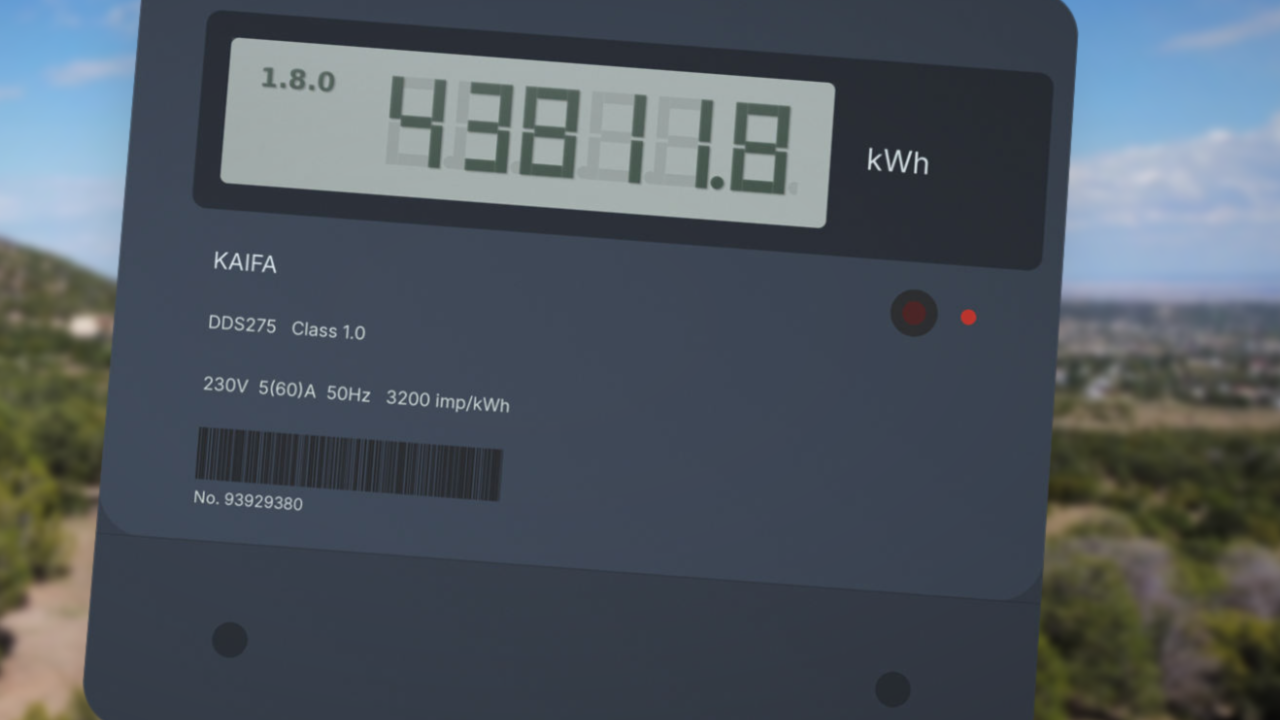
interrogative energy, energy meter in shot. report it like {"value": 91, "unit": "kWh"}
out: {"value": 43811.8, "unit": "kWh"}
